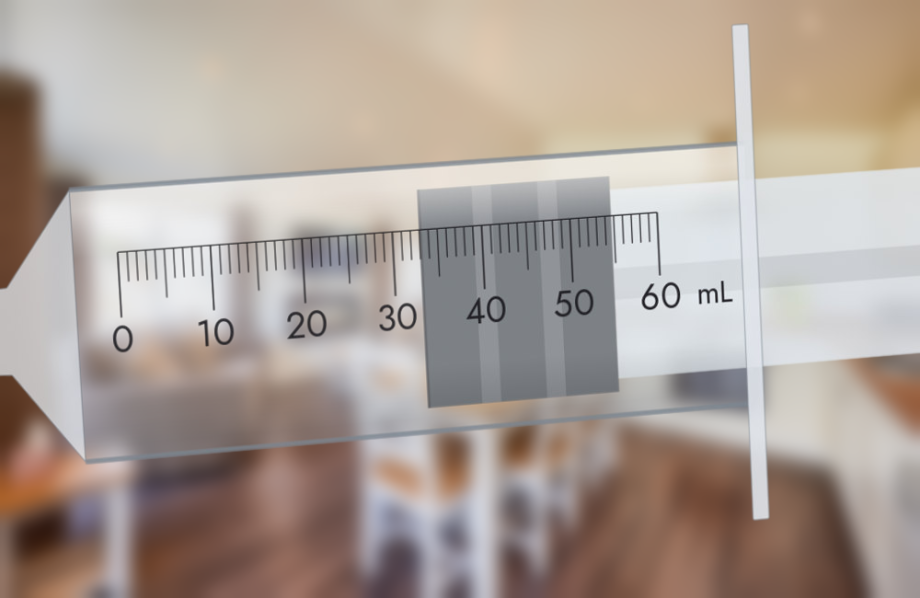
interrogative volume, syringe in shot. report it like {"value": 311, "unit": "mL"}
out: {"value": 33, "unit": "mL"}
